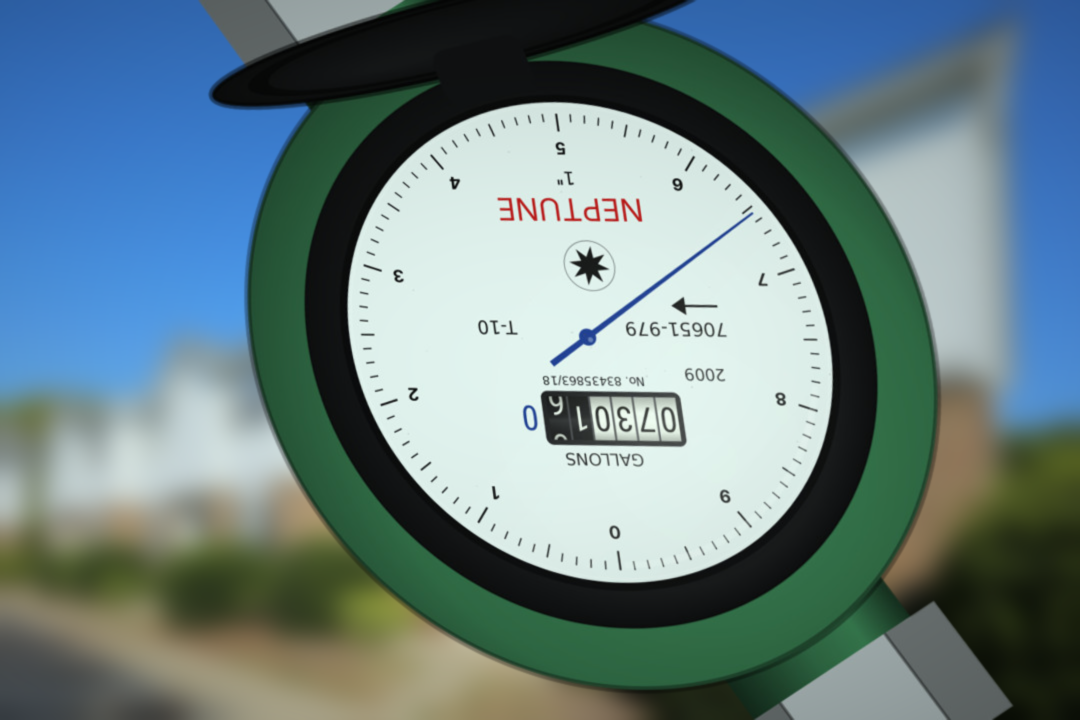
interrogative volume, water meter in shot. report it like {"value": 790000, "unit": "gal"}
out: {"value": 730156.5, "unit": "gal"}
